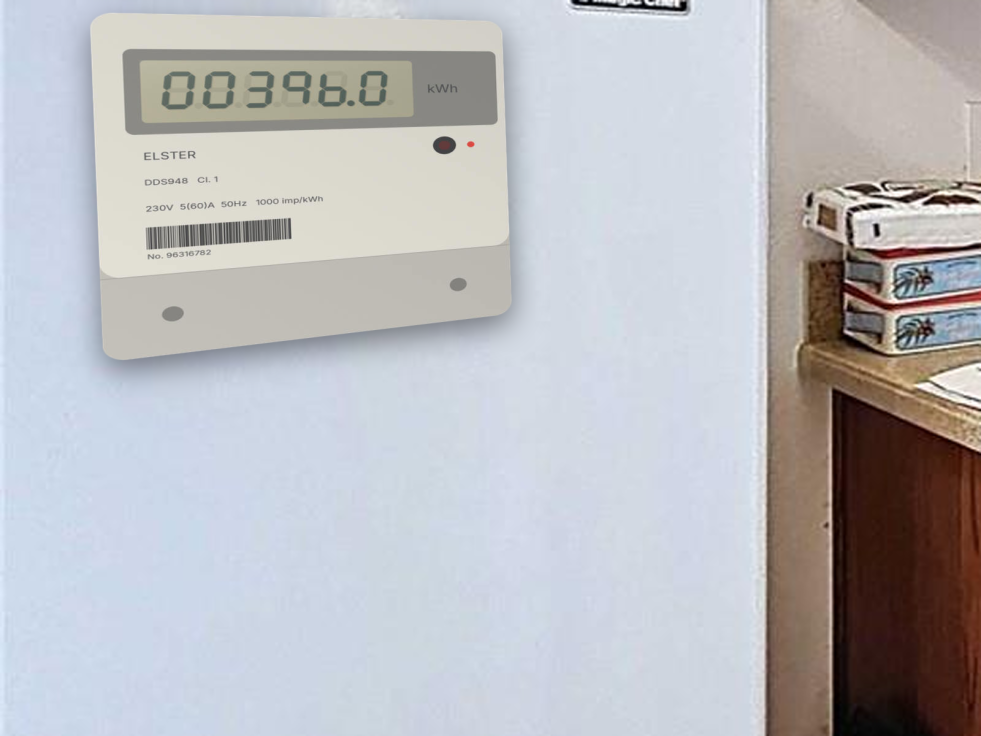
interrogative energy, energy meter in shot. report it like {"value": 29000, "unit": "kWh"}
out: {"value": 396.0, "unit": "kWh"}
